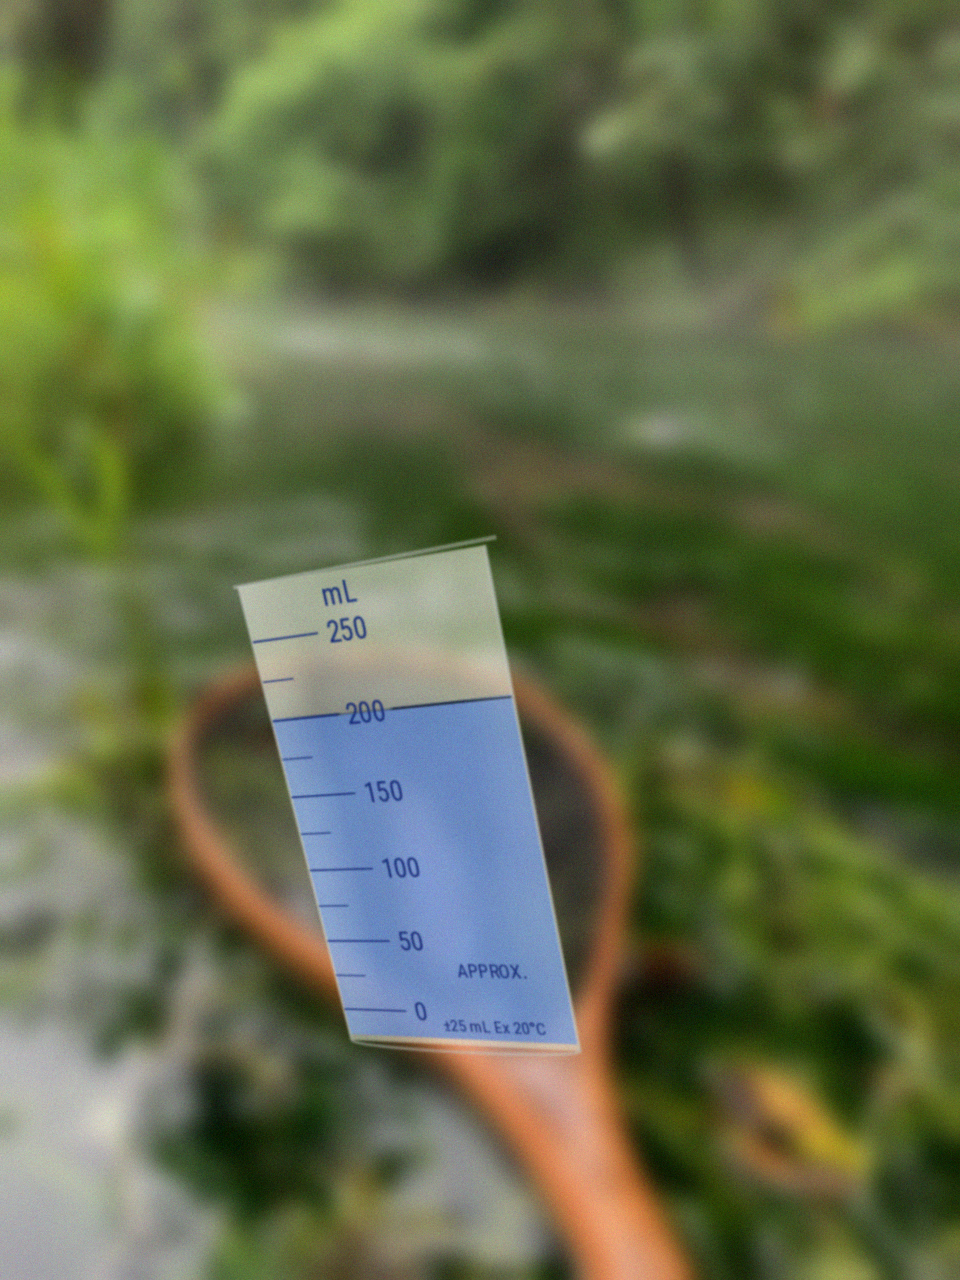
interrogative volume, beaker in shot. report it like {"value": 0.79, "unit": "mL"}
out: {"value": 200, "unit": "mL"}
